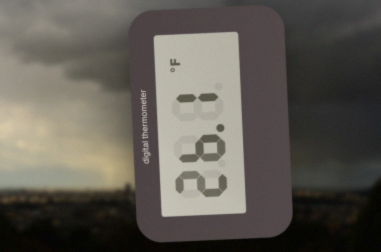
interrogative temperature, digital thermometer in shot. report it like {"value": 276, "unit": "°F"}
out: {"value": 26.1, "unit": "°F"}
